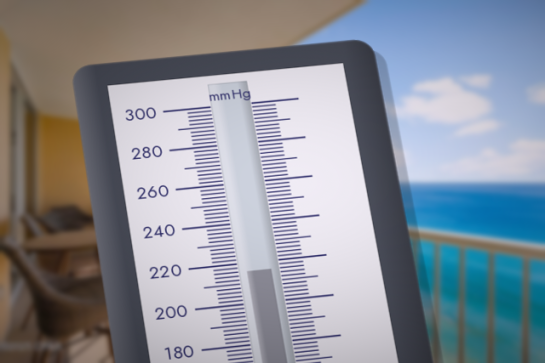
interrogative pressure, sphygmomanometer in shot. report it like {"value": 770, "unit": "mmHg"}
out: {"value": 216, "unit": "mmHg"}
